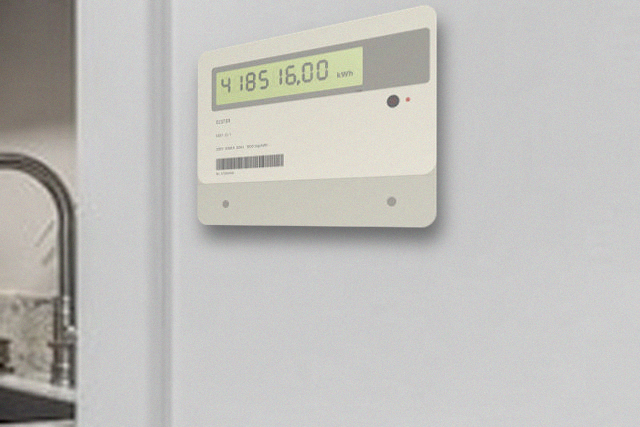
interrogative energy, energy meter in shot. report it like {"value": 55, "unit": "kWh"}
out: {"value": 418516.00, "unit": "kWh"}
